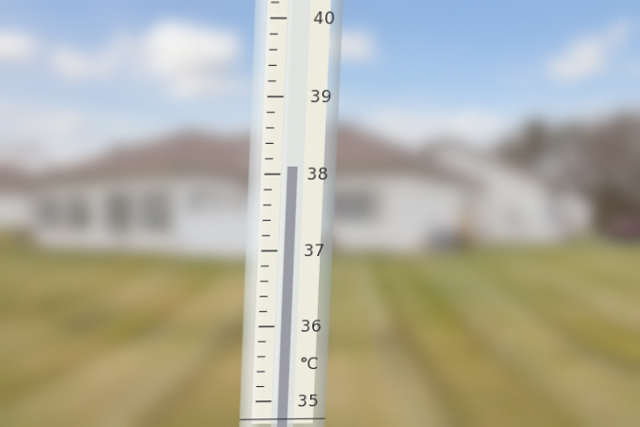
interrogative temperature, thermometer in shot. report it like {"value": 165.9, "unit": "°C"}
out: {"value": 38.1, "unit": "°C"}
